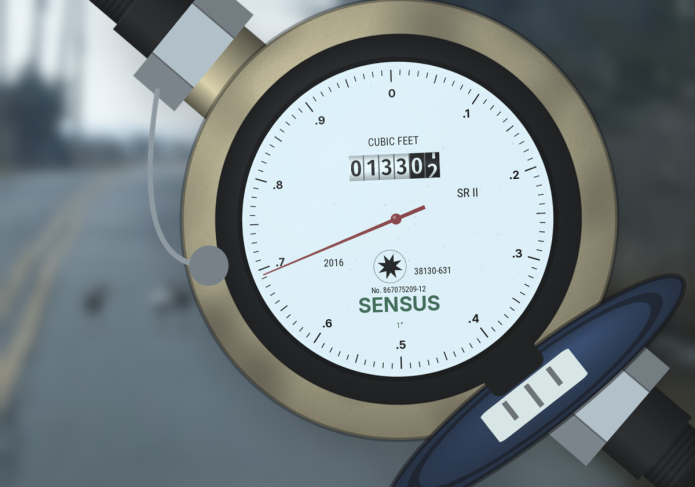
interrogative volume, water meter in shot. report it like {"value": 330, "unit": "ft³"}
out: {"value": 13301.69, "unit": "ft³"}
